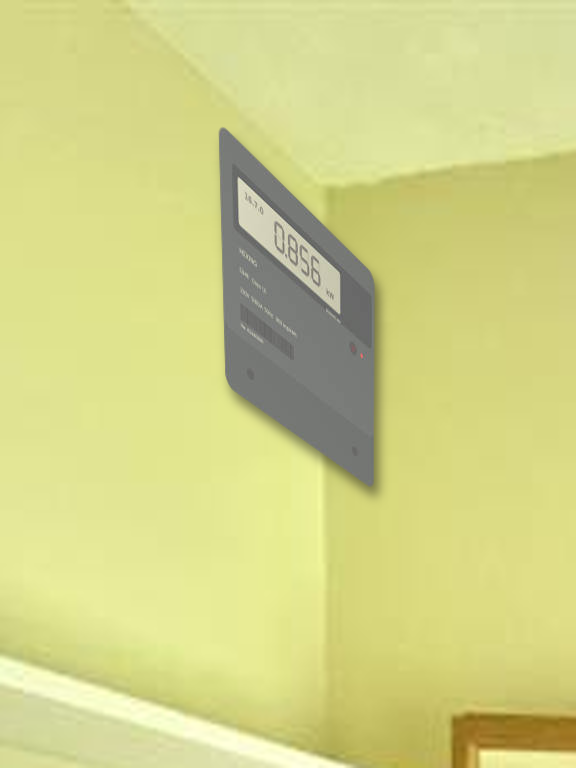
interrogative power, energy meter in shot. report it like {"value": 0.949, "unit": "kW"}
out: {"value": 0.856, "unit": "kW"}
